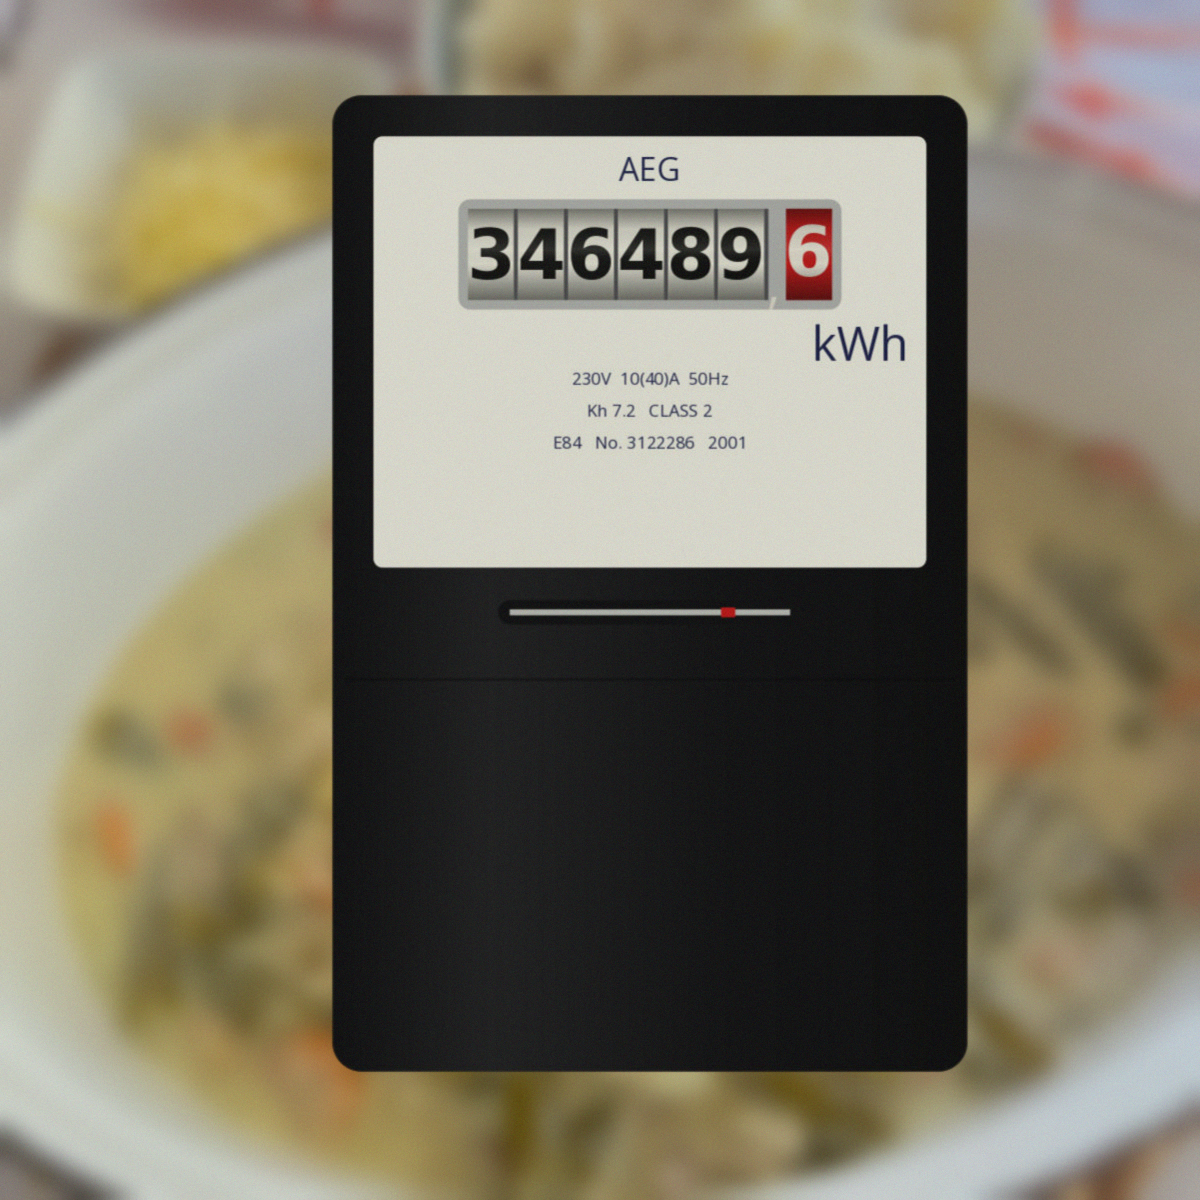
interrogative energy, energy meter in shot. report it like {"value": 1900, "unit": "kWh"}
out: {"value": 346489.6, "unit": "kWh"}
